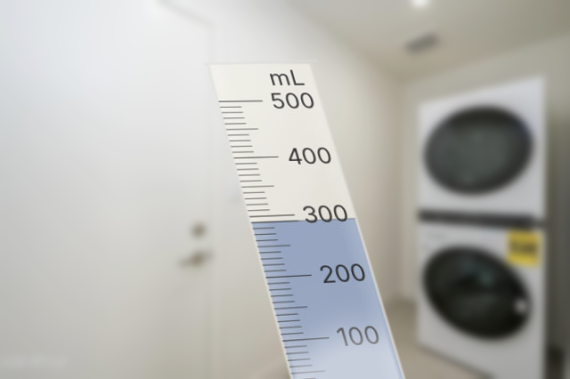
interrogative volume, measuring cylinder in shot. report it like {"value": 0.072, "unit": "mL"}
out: {"value": 290, "unit": "mL"}
